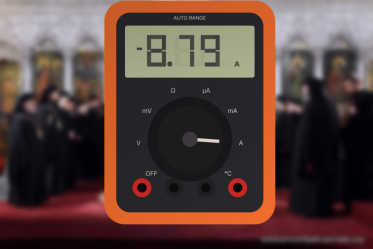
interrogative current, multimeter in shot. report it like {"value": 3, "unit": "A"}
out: {"value": -8.79, "unit": "A"}
